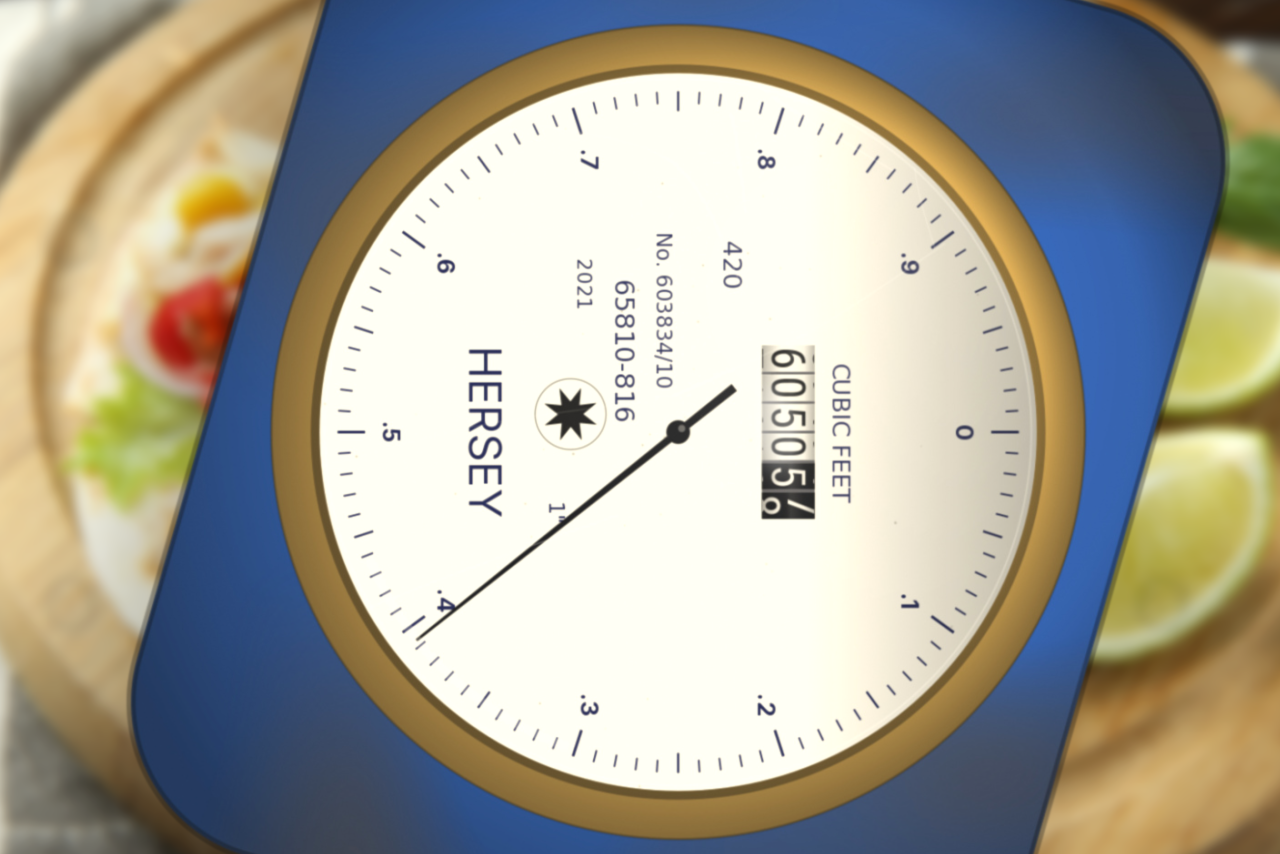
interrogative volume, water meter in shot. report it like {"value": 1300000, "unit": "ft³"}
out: {"value": 605057.39, "unit": "ft³"}
